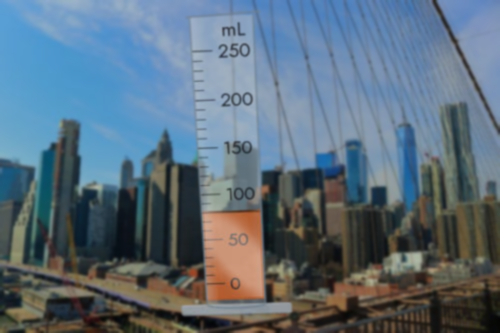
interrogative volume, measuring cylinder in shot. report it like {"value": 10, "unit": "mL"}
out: {"value": 80, "unit": "mL"}
